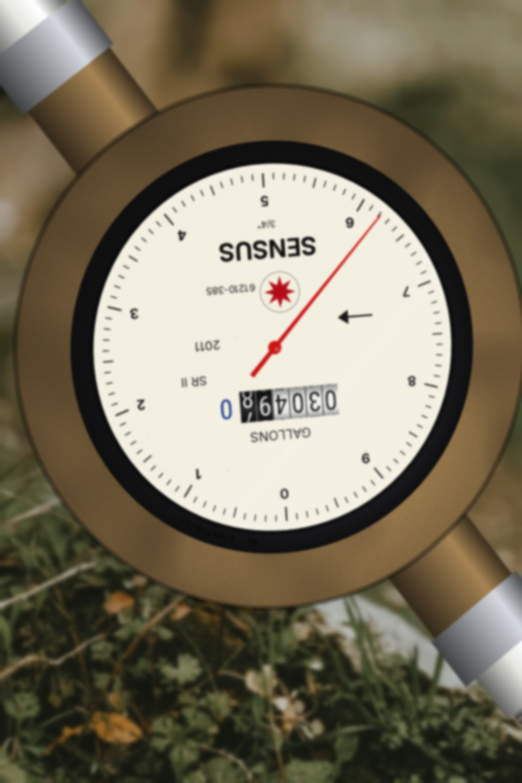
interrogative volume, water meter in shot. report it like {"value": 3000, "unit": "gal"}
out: {"value": 304976.2, "unit": "gal"}
